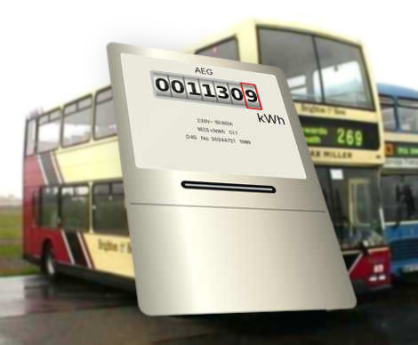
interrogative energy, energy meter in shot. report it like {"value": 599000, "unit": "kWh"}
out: {"value": 1130.9, "unit": "kWh"}
